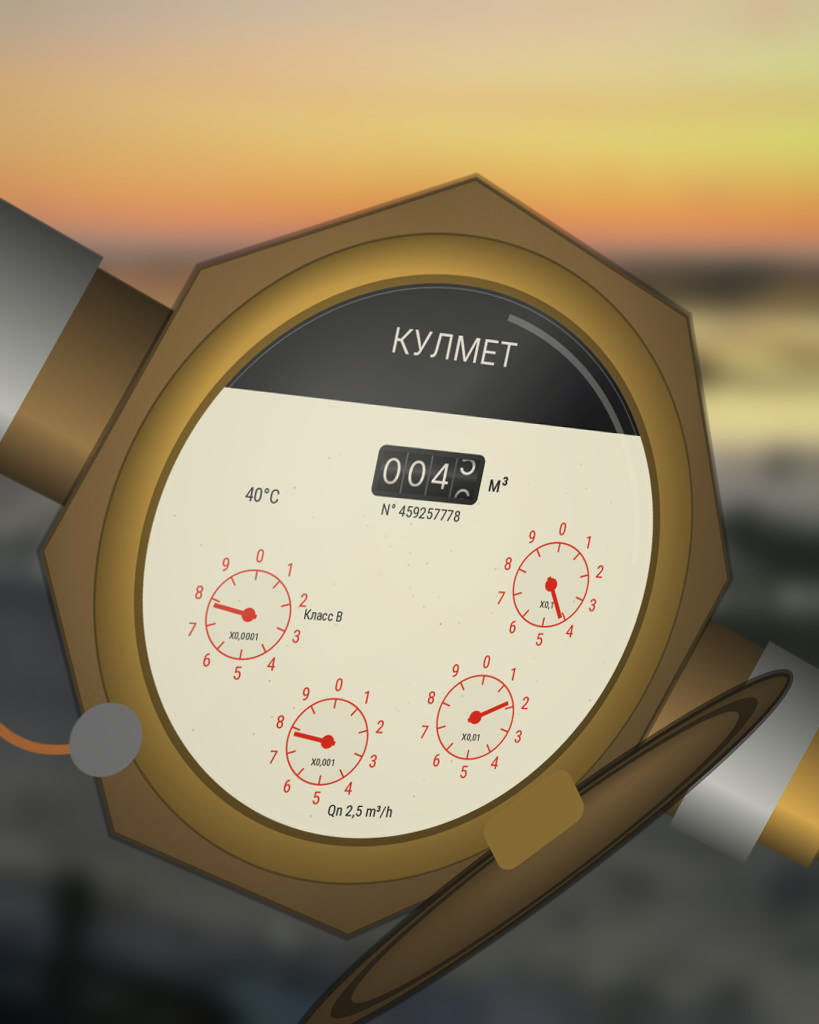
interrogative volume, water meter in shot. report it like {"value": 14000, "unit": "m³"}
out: {"value": 45.4177, "unit": "m³"}
